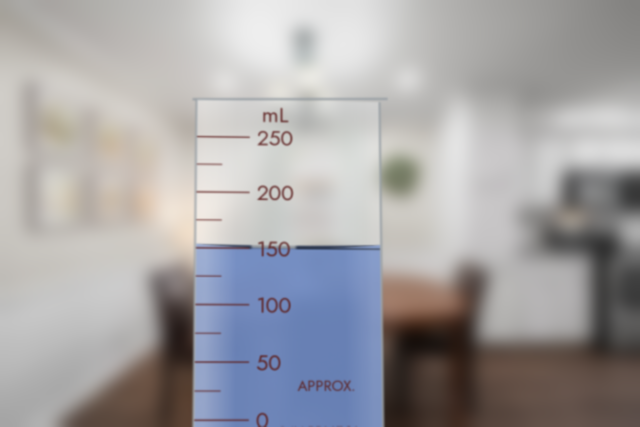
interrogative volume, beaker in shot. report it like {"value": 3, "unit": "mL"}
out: {"value": 150, "unit": "mL"}
